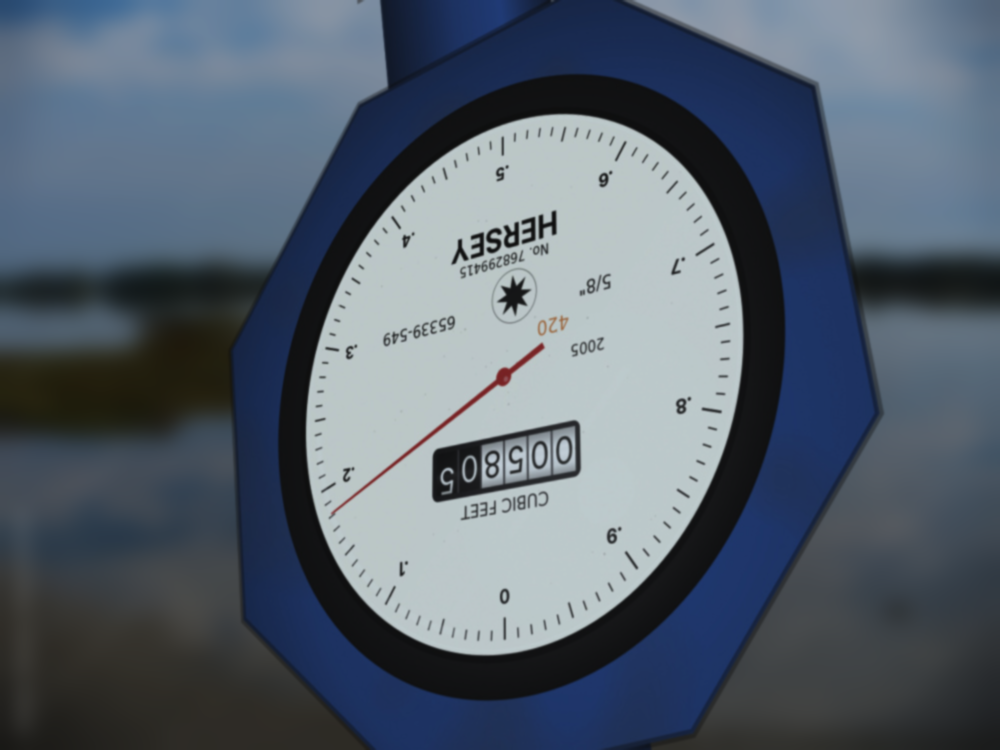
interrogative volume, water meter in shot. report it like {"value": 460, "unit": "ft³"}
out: {"value": 5805.18, "unit": "ft³"}
